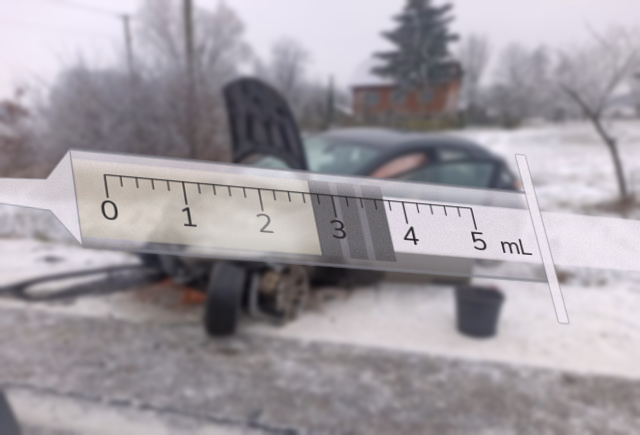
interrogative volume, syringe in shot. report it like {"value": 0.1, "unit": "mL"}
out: {"value": 2.7, "unit": "mL"}
